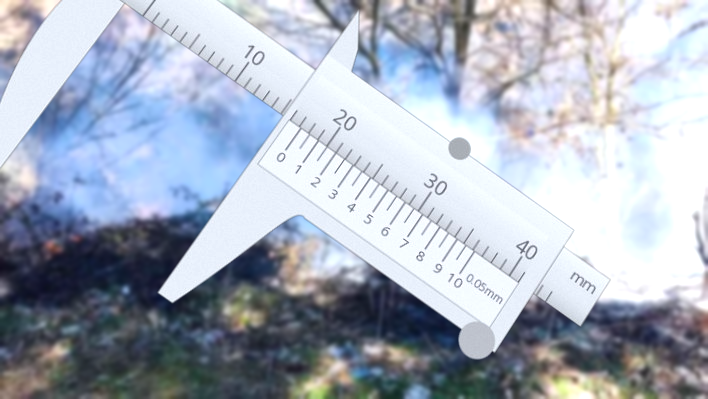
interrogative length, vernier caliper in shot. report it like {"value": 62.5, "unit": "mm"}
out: {"value": 17.2, "unit": "mm"}
